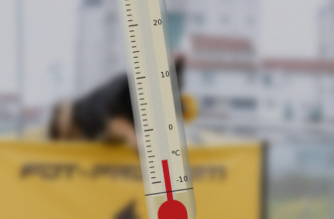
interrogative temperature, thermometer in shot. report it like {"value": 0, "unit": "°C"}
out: {"value": -6, "unit": "°C"}
